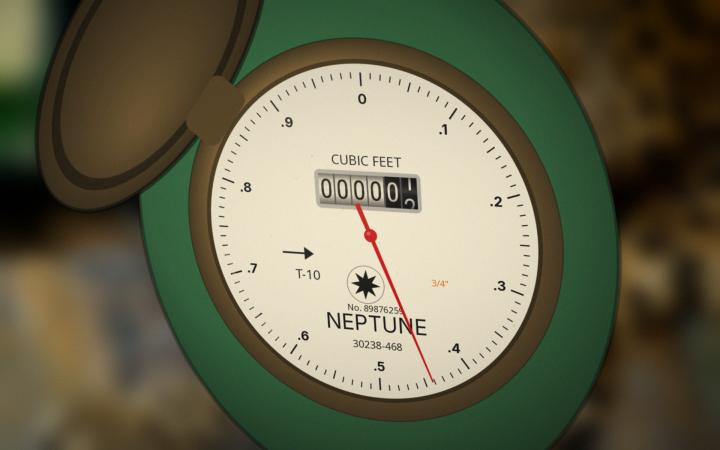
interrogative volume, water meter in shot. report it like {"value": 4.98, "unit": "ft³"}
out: {"value": 1.44, "unit": "ft³"}
